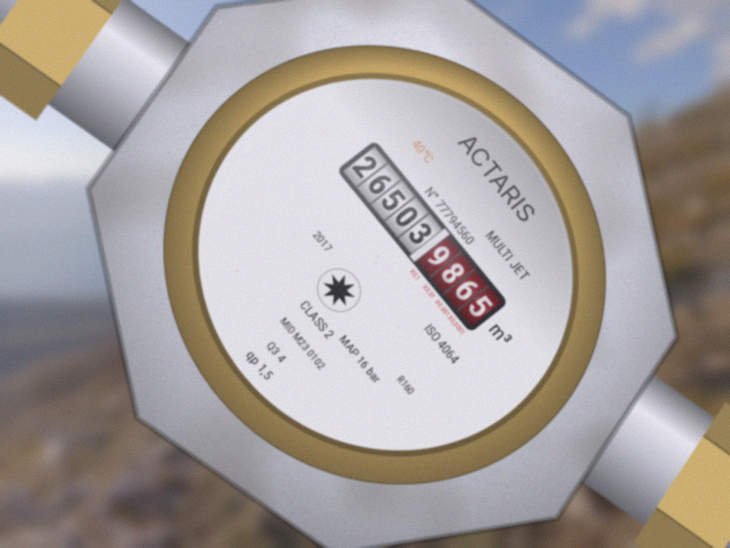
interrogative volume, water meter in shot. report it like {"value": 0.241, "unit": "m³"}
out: {"value": 26503.9865, "unit": "m³"}
